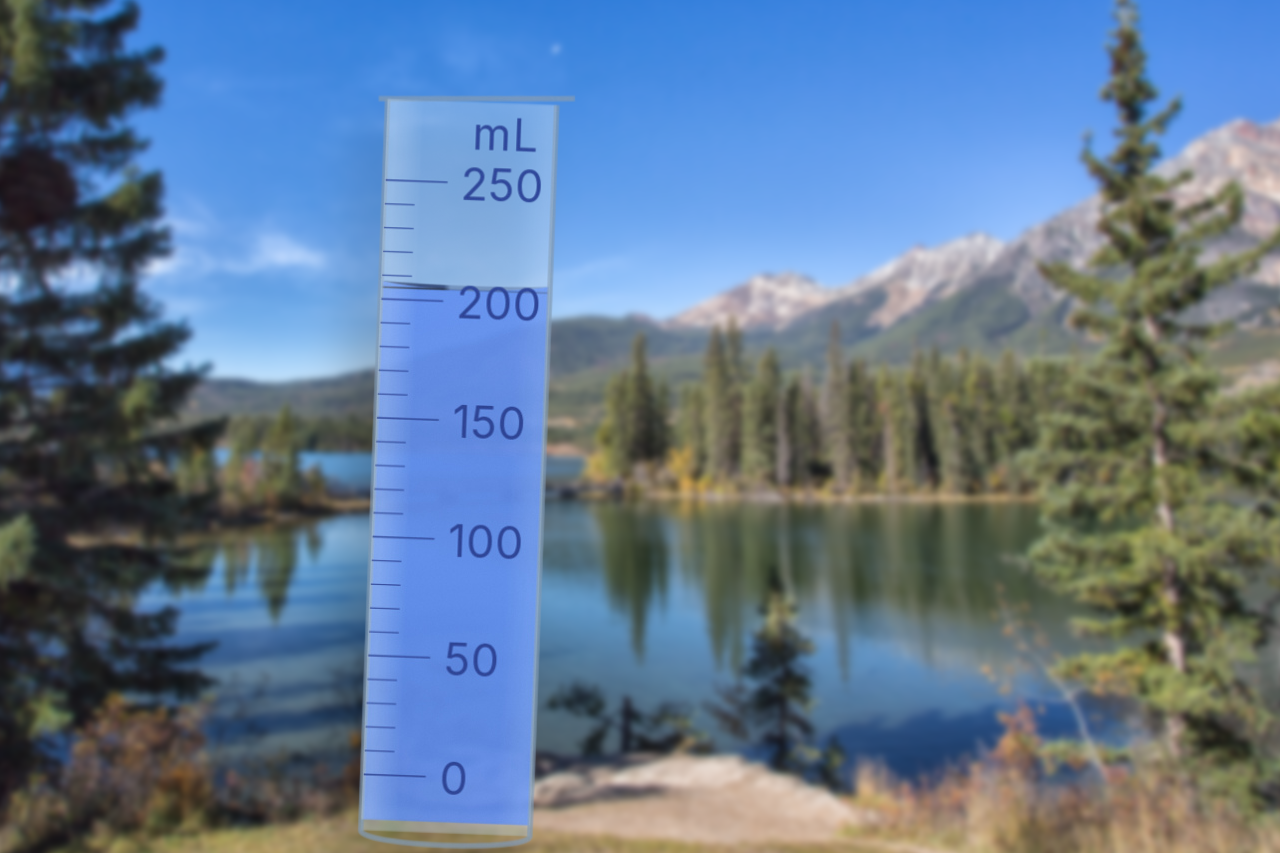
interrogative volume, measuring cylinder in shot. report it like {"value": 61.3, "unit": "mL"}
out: {"value": 205, "unit": "mL"}
